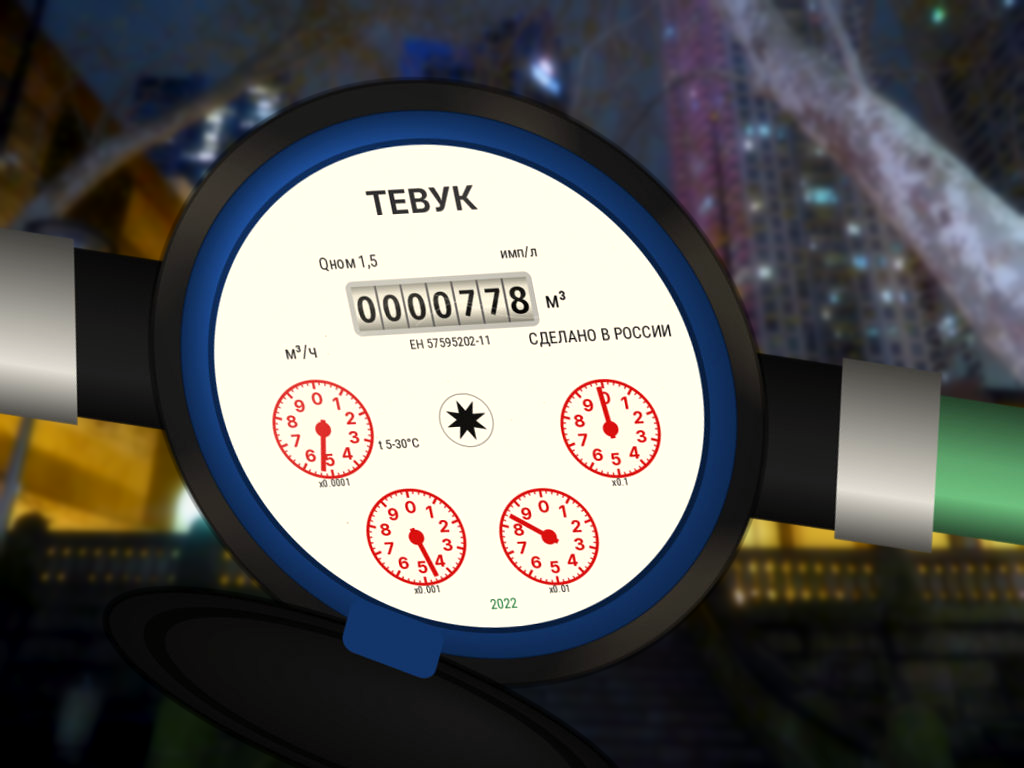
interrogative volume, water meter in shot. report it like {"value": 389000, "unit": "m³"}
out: {"value": 777.9845, "unit": "m³"}
